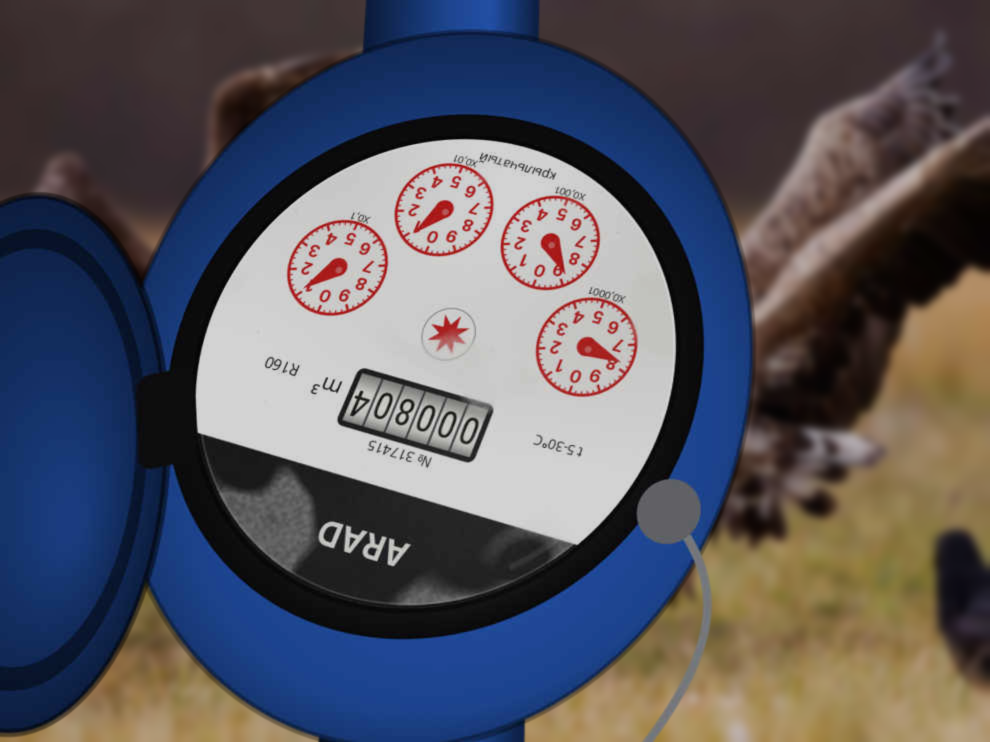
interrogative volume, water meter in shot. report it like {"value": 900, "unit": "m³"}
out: {"value": 804.1087, "unit": "m³"}
